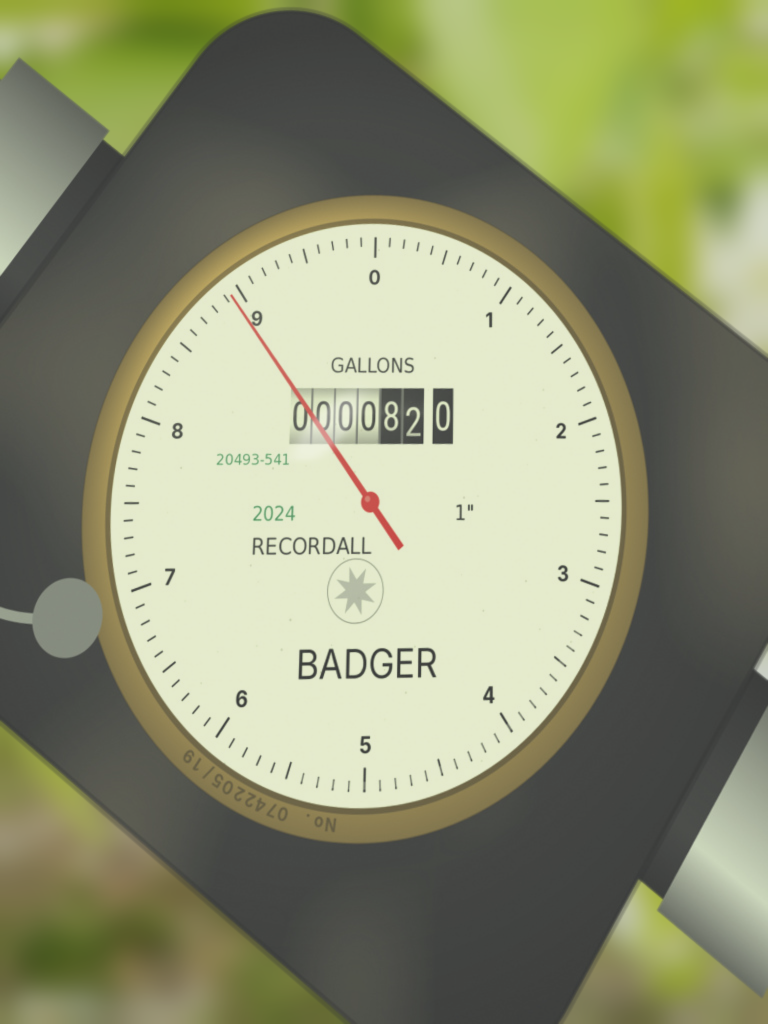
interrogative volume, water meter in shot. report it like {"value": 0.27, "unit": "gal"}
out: {"value": 818.9, "unit": "gal"}
